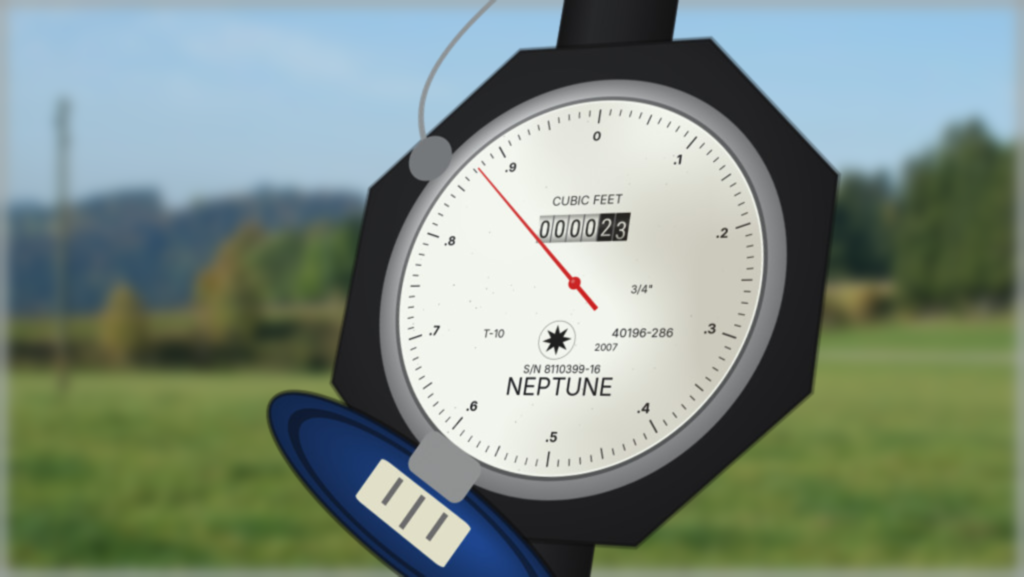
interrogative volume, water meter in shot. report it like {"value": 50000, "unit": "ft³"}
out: {"value": 22.87, "unit": "ft³"}
